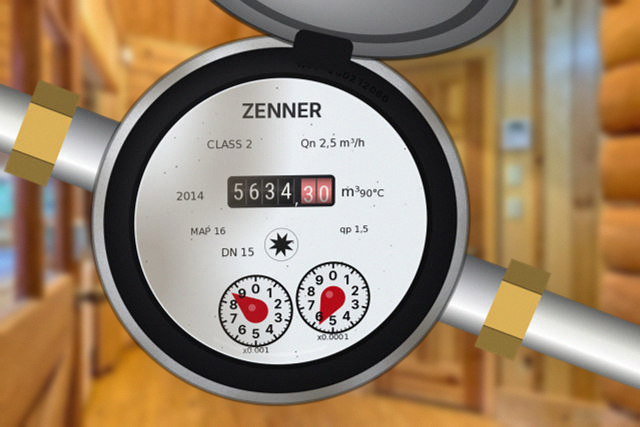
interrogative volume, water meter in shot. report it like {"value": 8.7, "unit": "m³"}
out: {"value": 5634.2985, "unit": "m³"}
